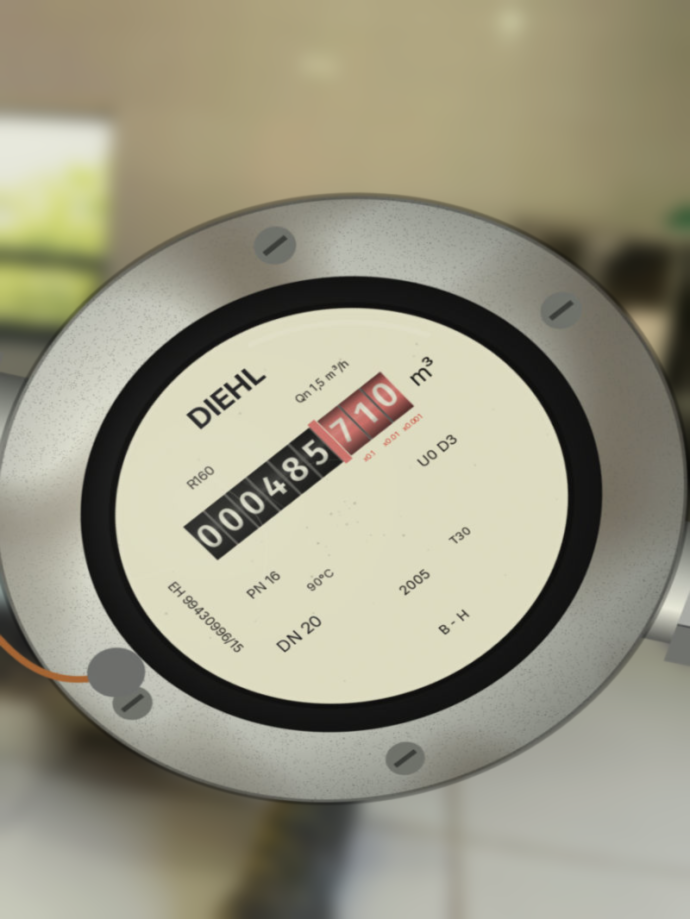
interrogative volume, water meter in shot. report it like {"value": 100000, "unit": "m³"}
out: {"value": 485.710, "unit": "m³"}
